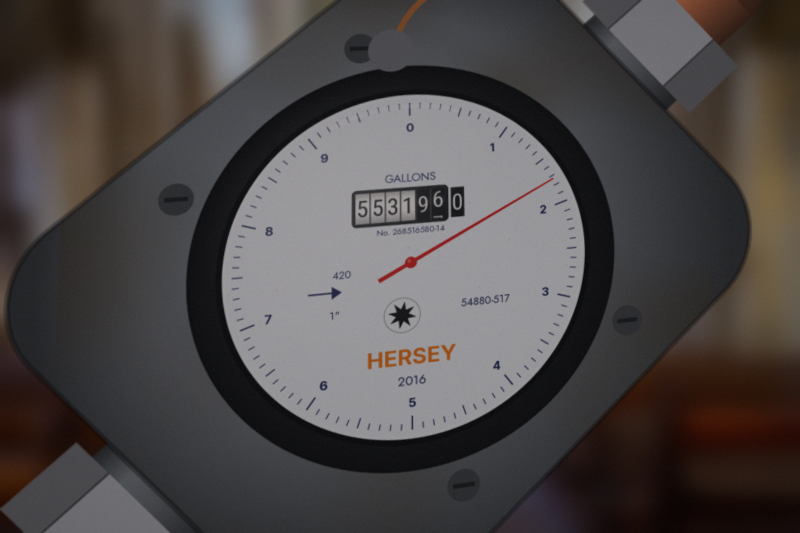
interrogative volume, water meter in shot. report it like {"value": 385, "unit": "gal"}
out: {"value": 5531961.7, "unit": "gal"}
